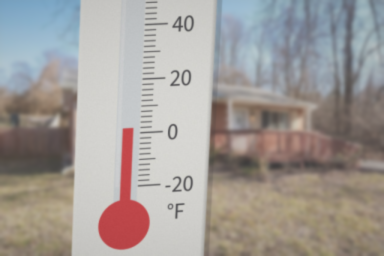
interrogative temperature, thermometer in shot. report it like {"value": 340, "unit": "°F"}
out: {"value": 2, "unit": "°F"}
